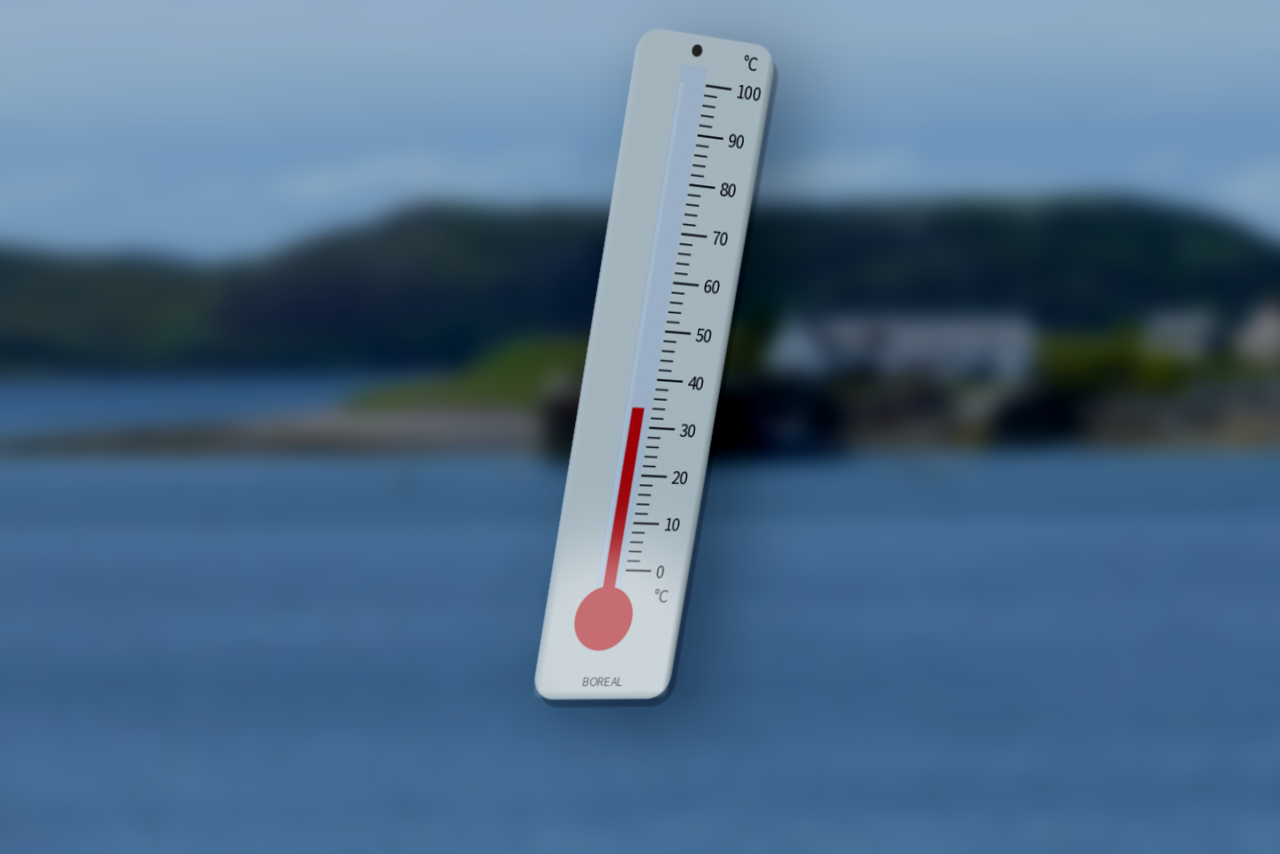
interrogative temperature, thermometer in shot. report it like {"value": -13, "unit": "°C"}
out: {"value": 34, "unit": "°C"}
